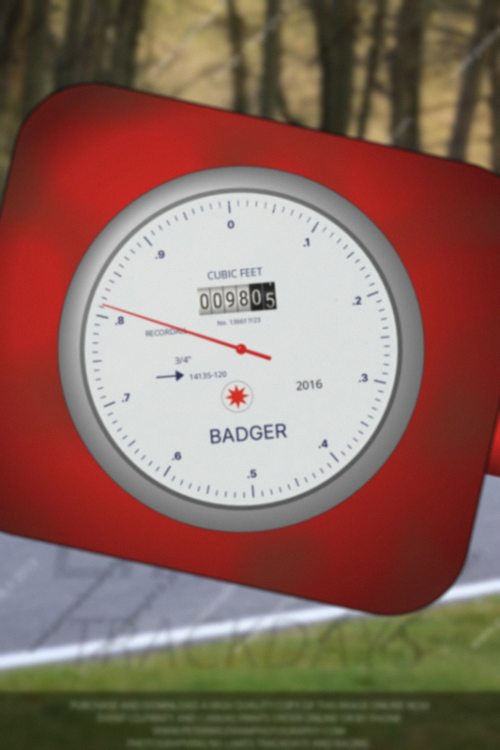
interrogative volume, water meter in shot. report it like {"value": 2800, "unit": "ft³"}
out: {"value": 9804.81, "unit": "ft³"}
